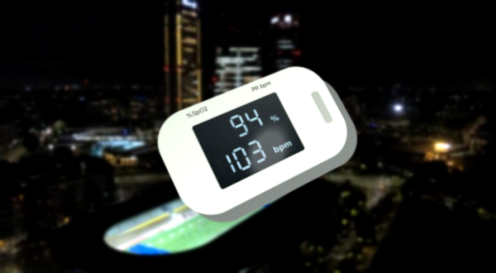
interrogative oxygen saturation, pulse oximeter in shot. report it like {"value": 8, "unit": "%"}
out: {"value": 94, "unit": "%"}
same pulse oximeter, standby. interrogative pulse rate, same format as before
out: {"value": 103, "unit": "bpm"}
